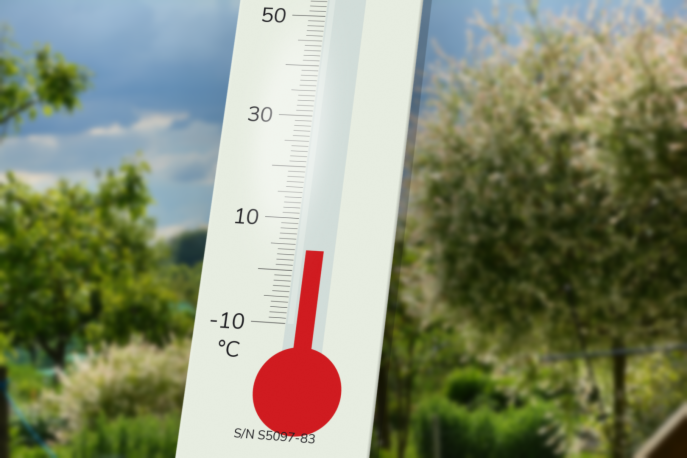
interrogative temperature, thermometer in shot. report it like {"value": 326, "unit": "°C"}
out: {"value": 4, "unit": "°C"}
